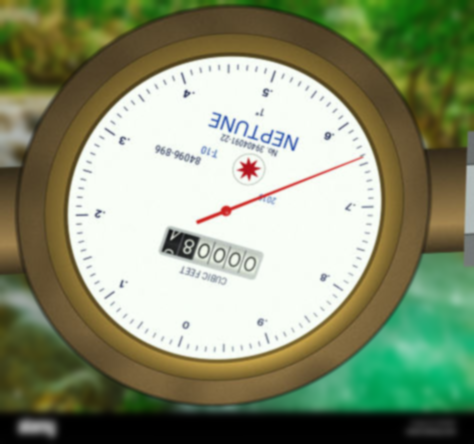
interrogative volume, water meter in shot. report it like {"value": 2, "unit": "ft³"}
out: {"value": 83.64, "unit": "ft³"}
